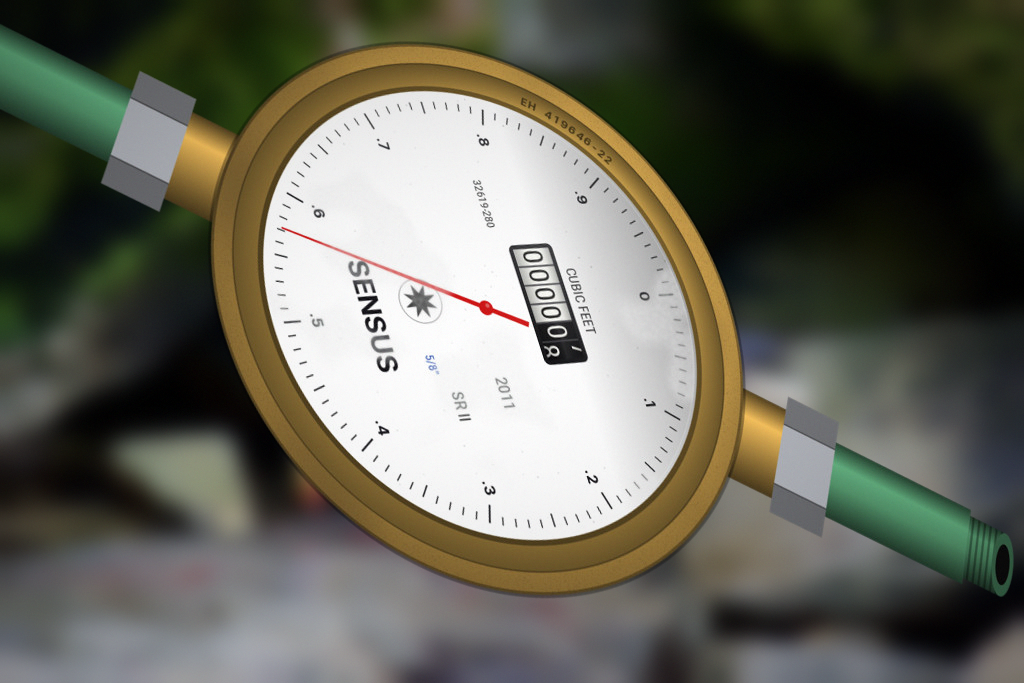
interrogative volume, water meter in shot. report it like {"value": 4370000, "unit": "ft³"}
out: {"value": 7.57, "unit": "ft³"}
